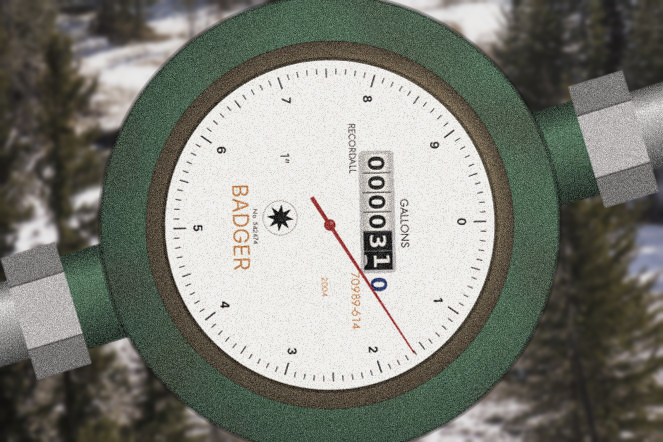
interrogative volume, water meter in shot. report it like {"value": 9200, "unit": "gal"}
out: {"value": 311.6, "unit": "gal"}
